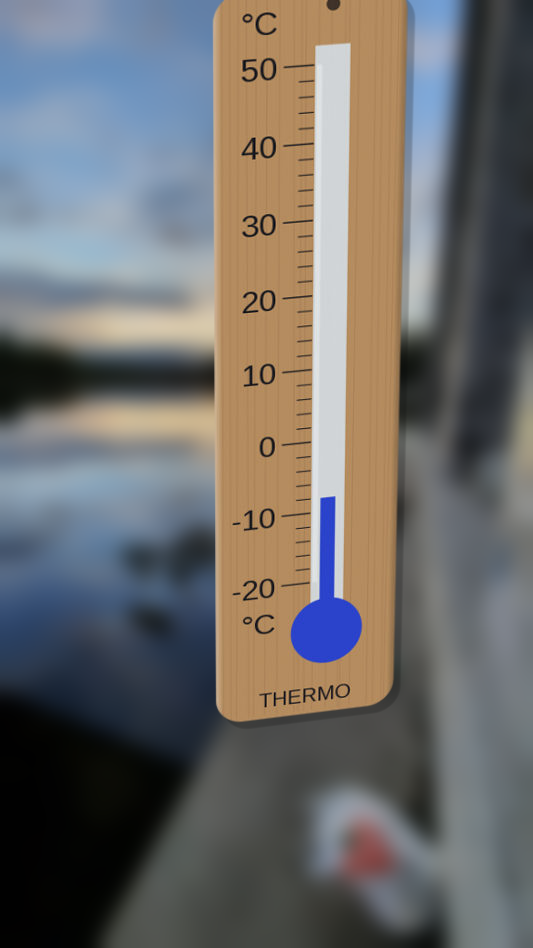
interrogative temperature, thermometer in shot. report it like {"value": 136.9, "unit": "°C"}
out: {"value": -8, "unit": "°C"}
